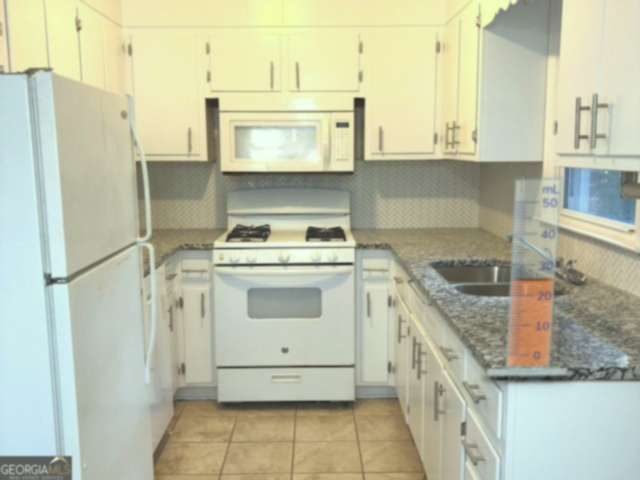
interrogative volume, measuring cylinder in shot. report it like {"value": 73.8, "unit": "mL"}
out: {"value": 25, "unit": "mL"}
